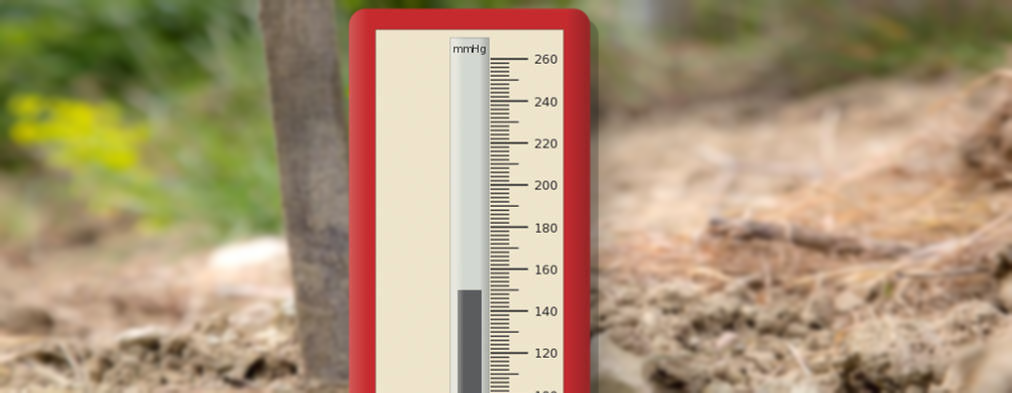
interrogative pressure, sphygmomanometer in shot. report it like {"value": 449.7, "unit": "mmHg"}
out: {"value": 150, "unit": "mmHg"}
